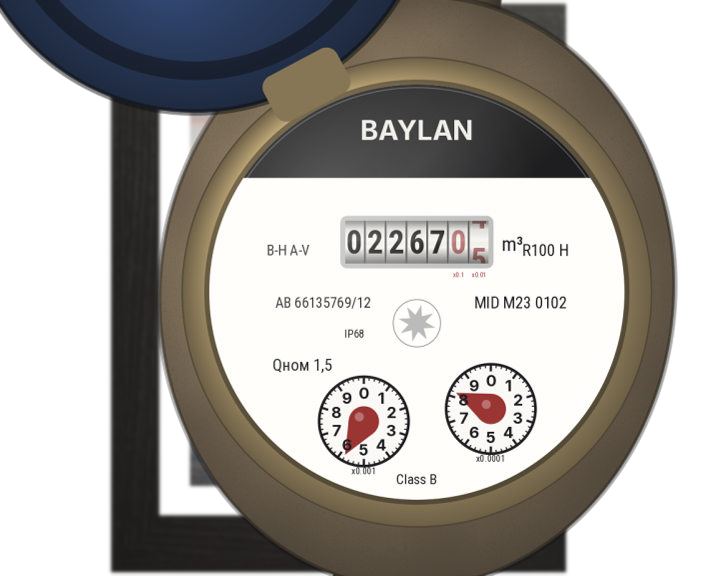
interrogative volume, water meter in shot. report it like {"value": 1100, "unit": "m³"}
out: {"value": 2267.0458, "unit": "m³"}
